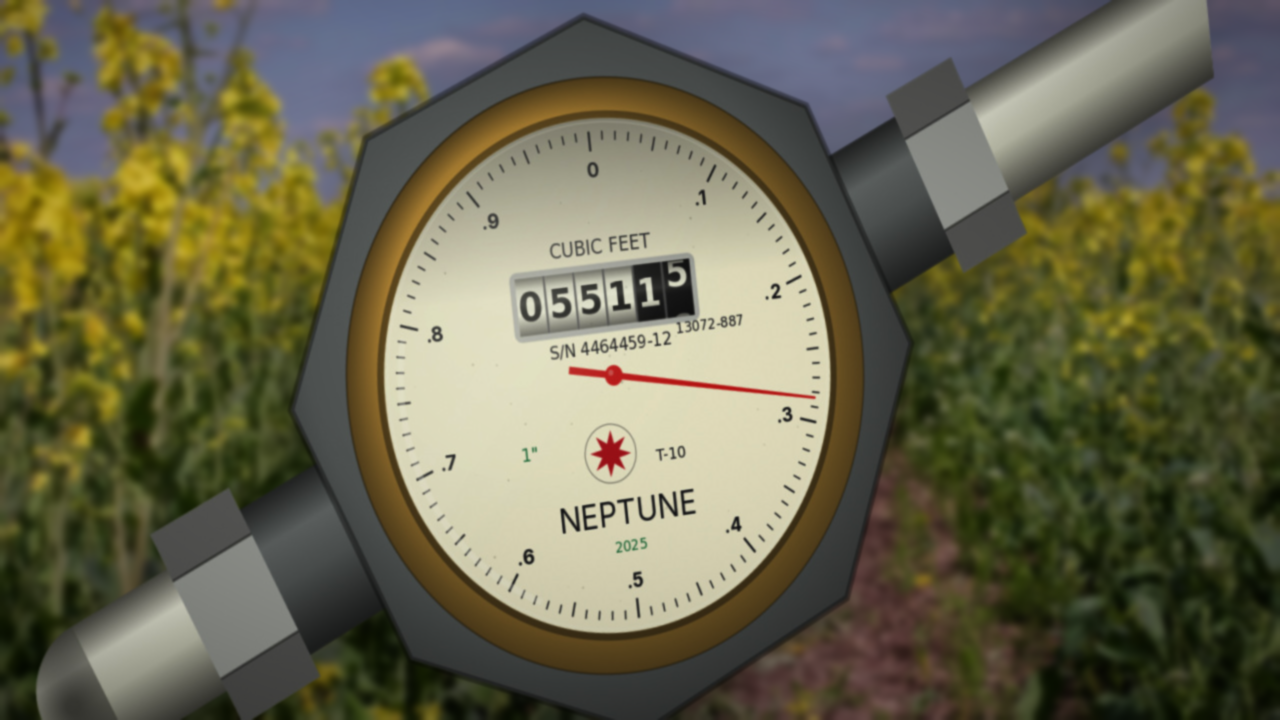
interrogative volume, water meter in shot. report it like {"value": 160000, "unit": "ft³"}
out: {"value": 55115.28, "unit": "ft³"}
